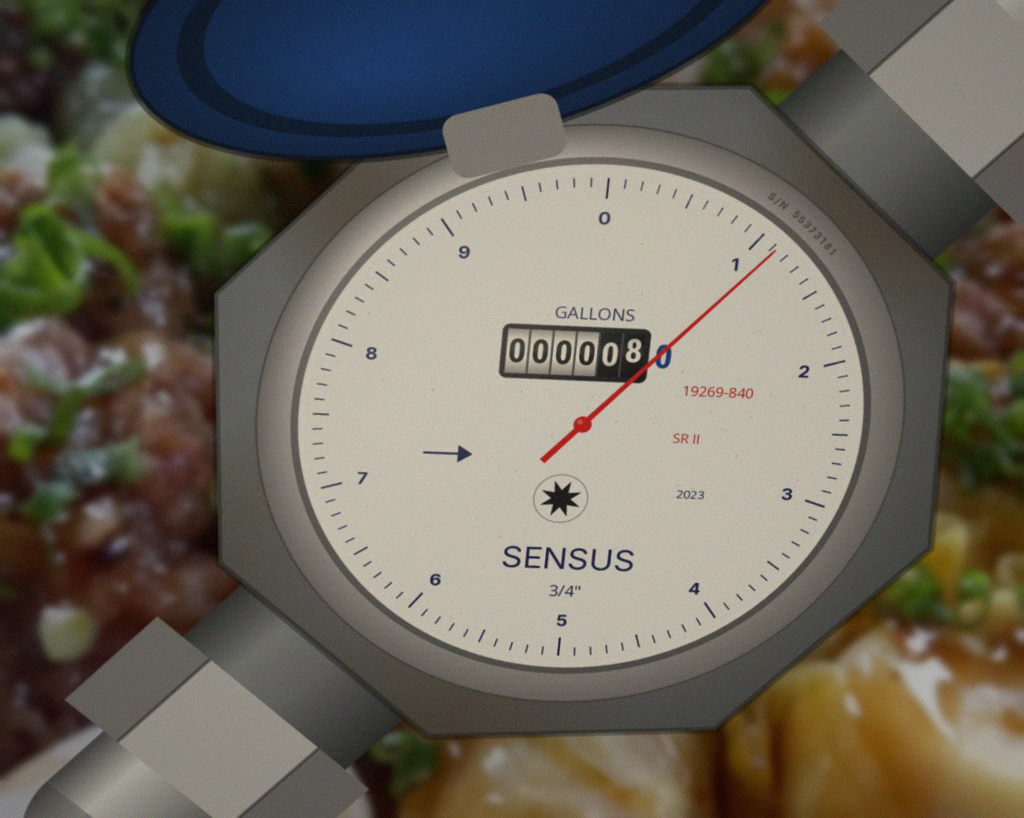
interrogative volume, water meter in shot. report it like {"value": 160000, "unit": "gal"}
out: {"value": 81.1, "unit": "gal"}
